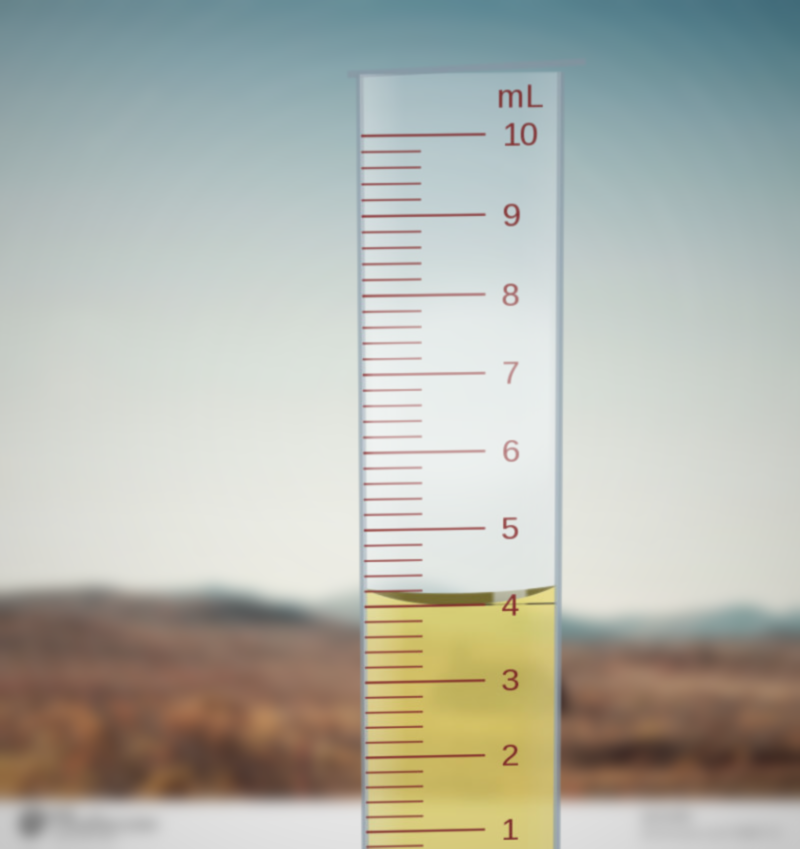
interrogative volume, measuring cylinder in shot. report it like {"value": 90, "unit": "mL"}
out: {"value": 4, "unit": "mL"}
